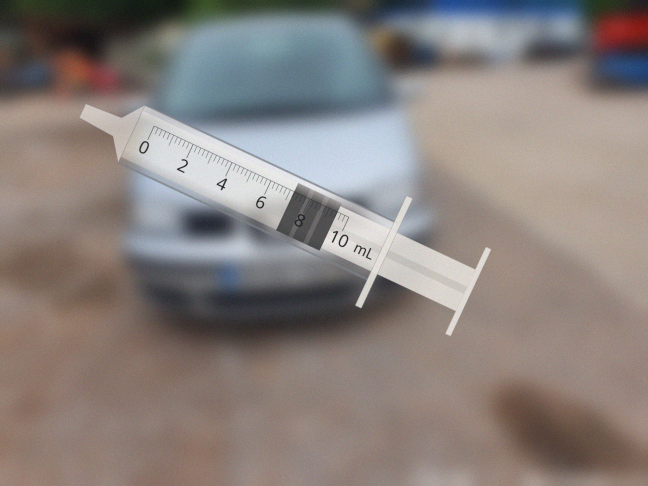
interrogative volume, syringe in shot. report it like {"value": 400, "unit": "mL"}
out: {"value": 7.2, "unit": "mL"}
